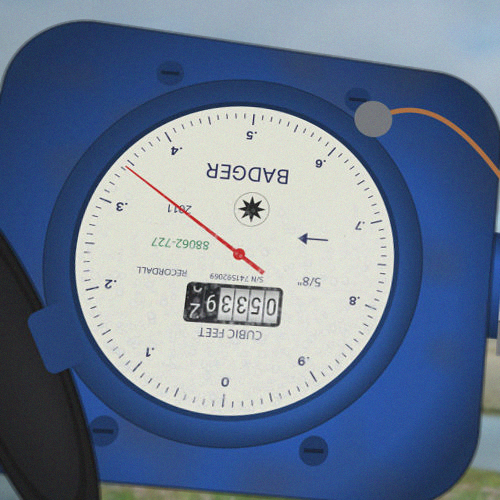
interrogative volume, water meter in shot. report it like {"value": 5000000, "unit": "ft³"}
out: {"value": 53392.34, "unit": "ft³"}
